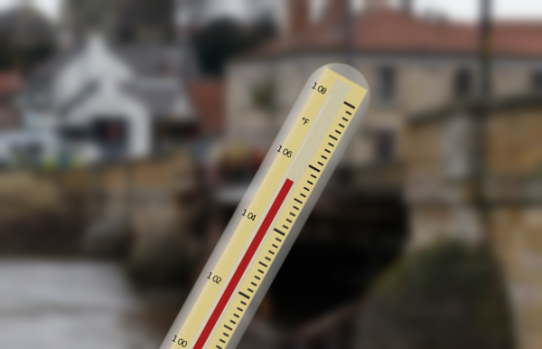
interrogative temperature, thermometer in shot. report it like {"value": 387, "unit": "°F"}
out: {"value": 105.4, "unit": "°F"}
